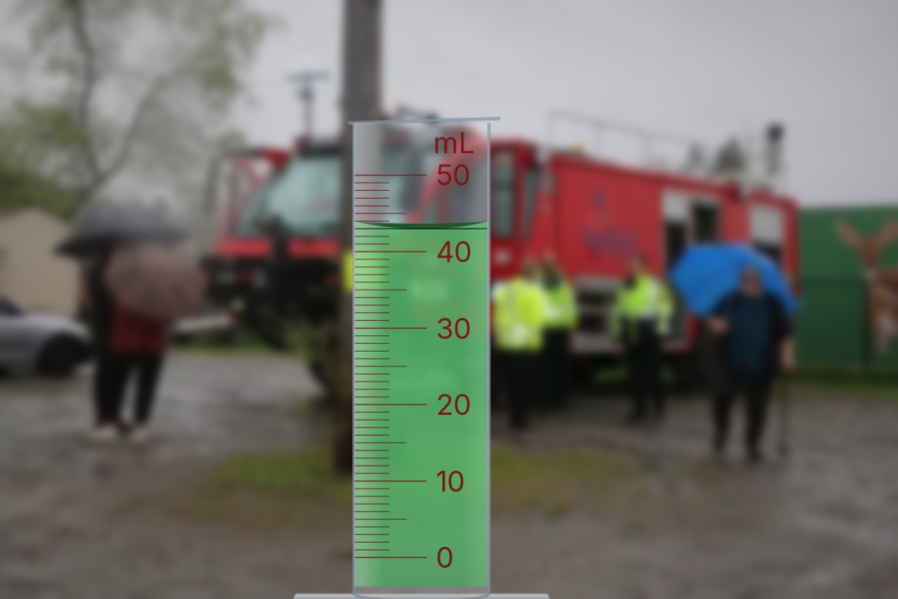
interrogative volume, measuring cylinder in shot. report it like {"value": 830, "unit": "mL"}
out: {"value": 43, "unit": "mL"}
